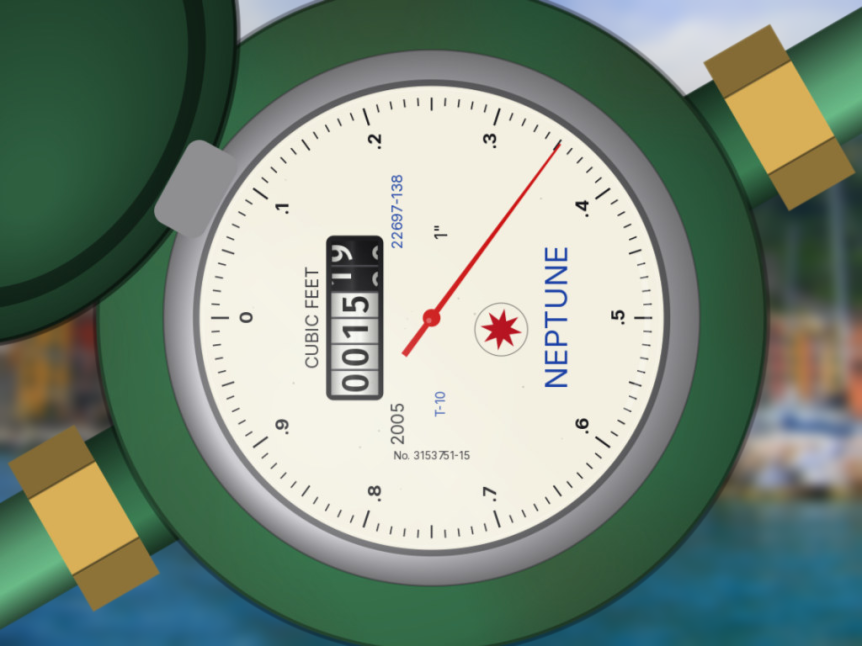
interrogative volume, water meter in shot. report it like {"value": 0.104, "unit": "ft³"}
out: {"value": 1519.35, "unit": "ft³"}
